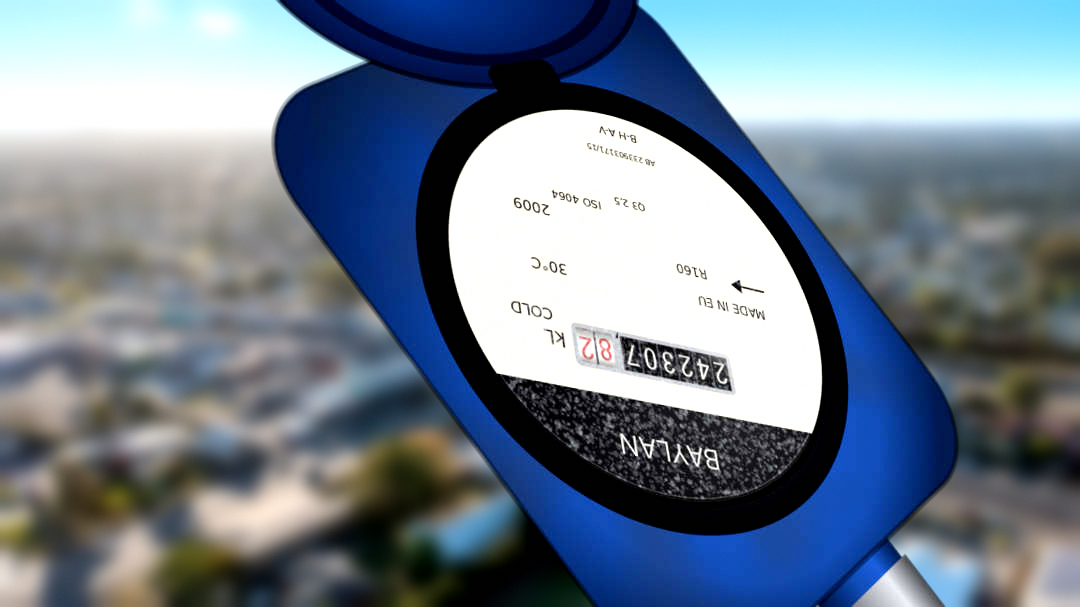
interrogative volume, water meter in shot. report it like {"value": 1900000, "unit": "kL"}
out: {"value": 242307.82, "unit": "kL"}
